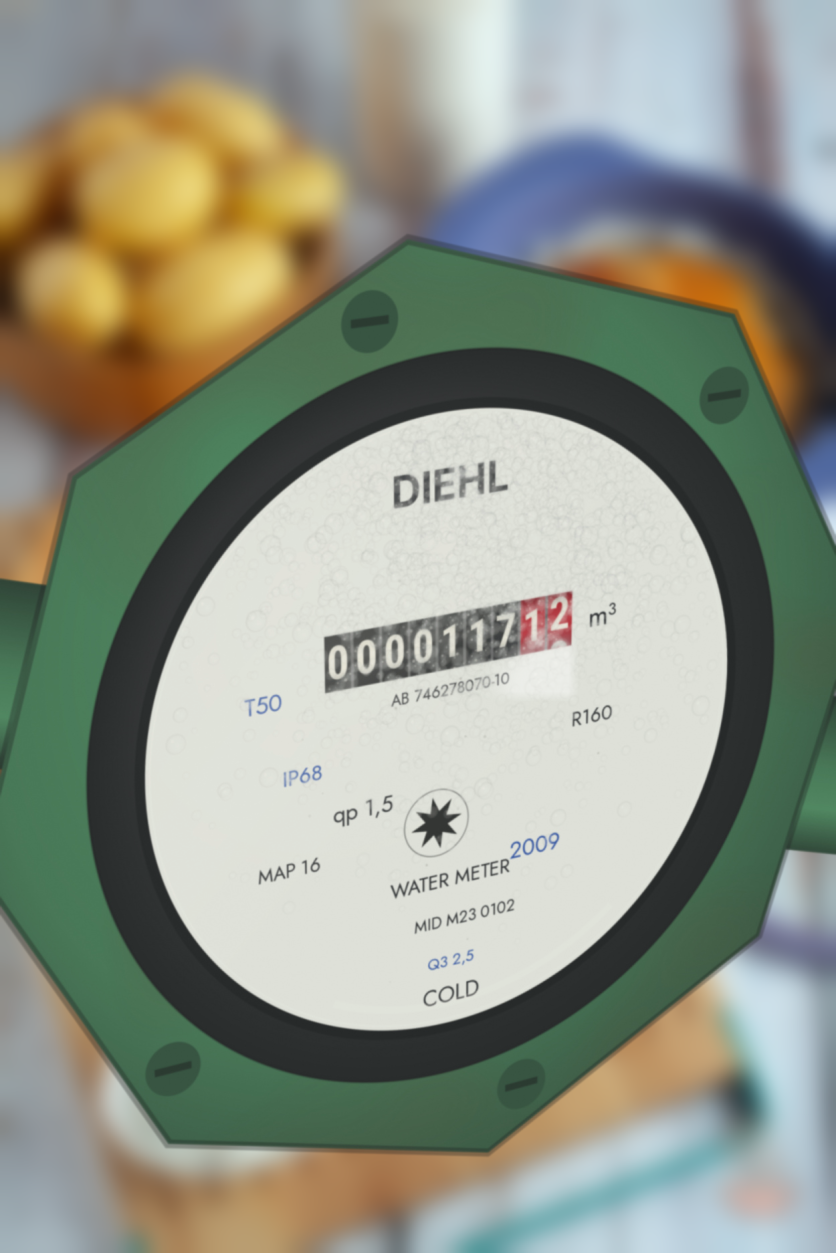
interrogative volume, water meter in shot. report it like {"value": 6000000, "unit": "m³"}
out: {"value": 117.12, "unit": "m³"}
